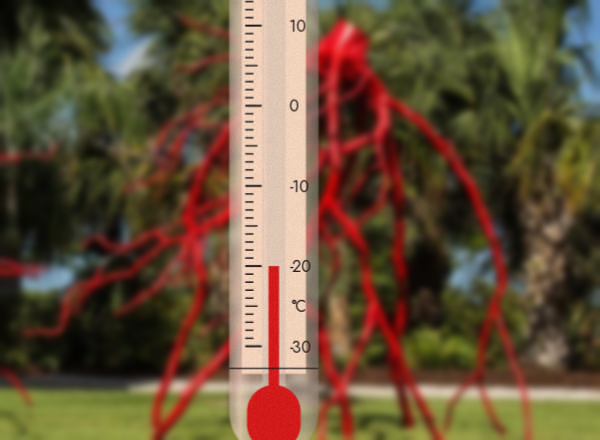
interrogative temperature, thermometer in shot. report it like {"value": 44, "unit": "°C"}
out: {"value": -20, "unit": "°C"}
